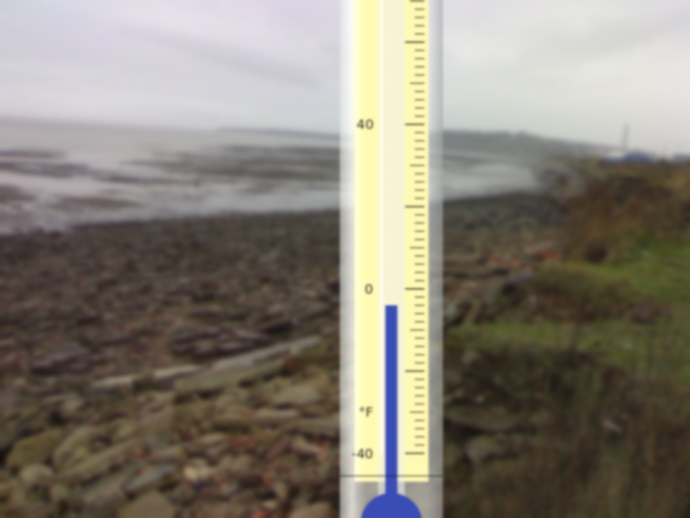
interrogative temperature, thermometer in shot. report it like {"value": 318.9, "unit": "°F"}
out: {"value": -4, "unit": "°F"}
